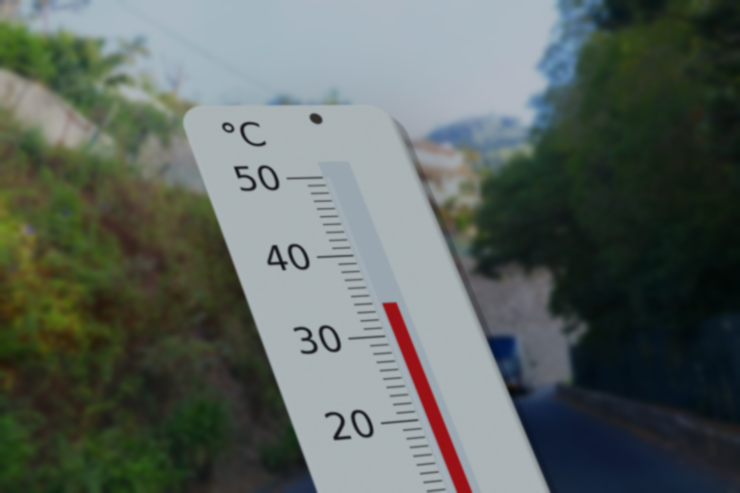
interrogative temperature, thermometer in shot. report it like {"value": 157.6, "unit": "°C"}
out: {"value": 34, "unit": "°C"}
